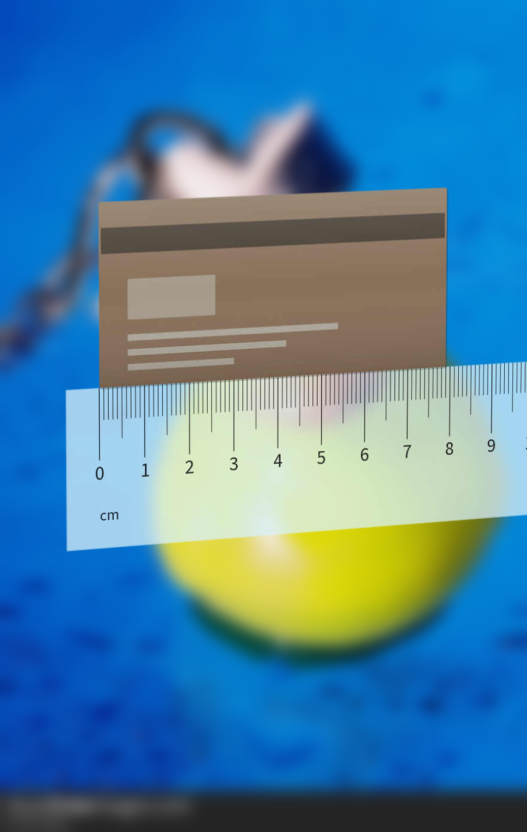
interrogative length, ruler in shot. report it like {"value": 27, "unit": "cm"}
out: {"value": 7.9, "unit": "cm"}
